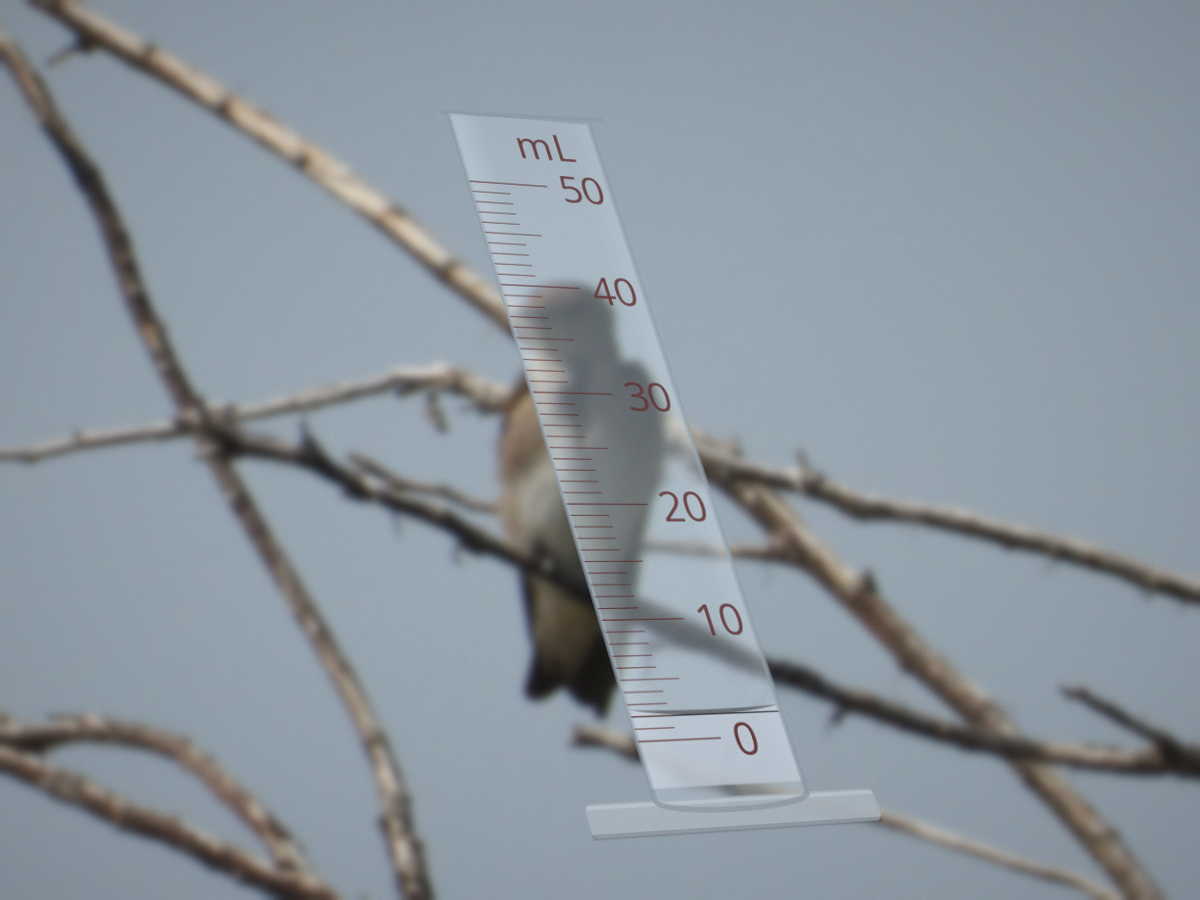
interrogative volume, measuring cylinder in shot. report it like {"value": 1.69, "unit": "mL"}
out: {"value": 2, "unit": "mL"}
